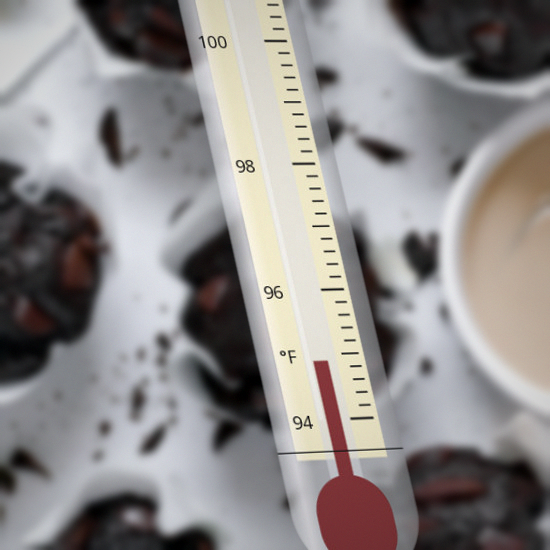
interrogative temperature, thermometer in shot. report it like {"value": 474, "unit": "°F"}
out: {"value": 94.9, "unit": "°F"}
